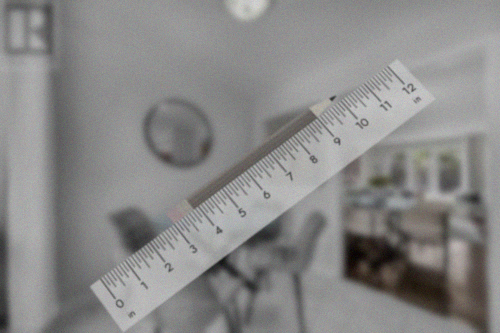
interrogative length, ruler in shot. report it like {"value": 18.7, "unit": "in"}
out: {"value": 7, "unit": "in"}
